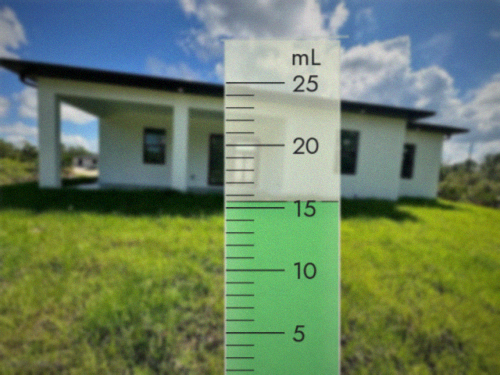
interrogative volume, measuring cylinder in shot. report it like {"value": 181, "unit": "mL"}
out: {"value": 15.5, "unit": "mL"}
